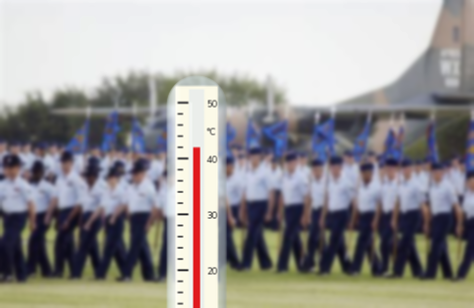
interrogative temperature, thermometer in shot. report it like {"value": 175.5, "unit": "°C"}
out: {"value": 42, "unit": "°C"}
